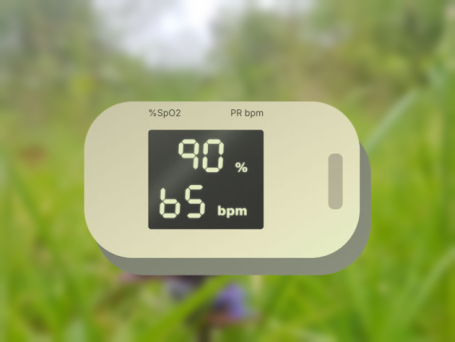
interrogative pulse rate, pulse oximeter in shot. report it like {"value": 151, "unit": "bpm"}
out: {"value": 65, "unit": "bpm"}
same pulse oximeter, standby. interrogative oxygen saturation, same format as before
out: {"value": 90, "unit": "%"}
